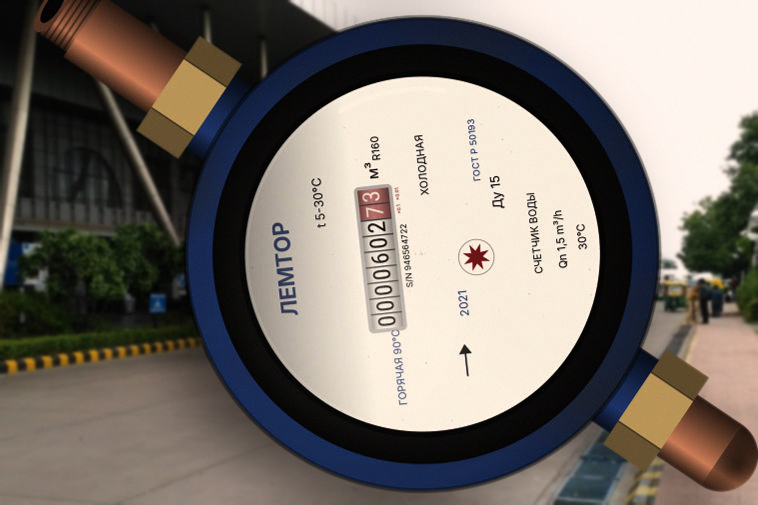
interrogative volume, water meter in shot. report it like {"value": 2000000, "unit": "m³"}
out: {"value": 602.73, "unit": "m³"}
